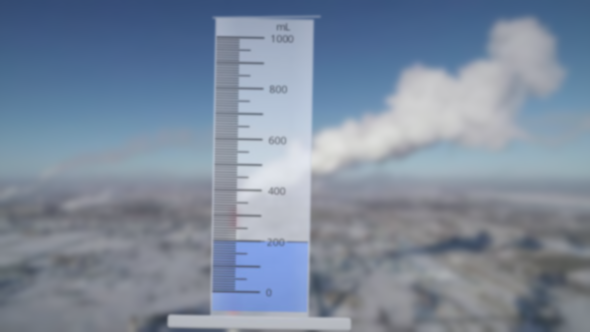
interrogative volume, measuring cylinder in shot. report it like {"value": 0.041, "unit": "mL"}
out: {"value": 200, "unit": "mL"}
